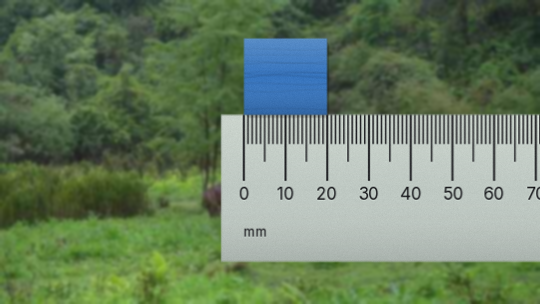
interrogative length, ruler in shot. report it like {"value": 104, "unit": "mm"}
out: {"value": 20, "unit": "mm"}
